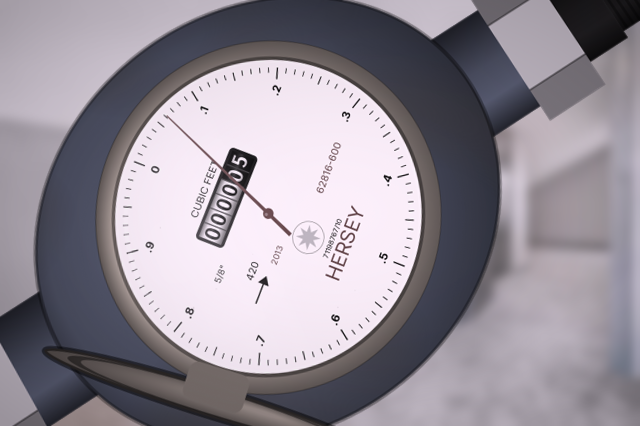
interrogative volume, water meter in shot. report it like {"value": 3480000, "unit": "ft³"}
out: {"value": 5.06, "unit": "ft³"}
